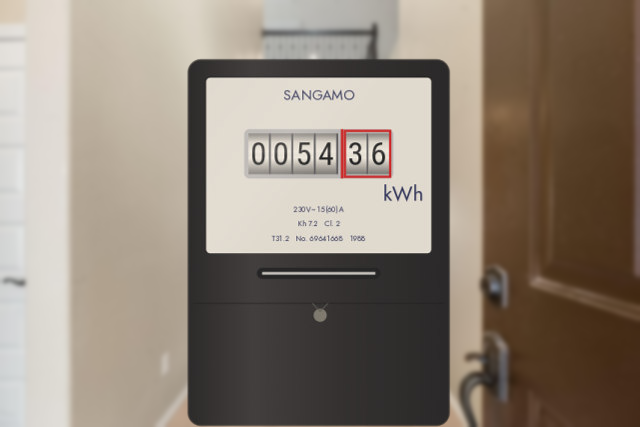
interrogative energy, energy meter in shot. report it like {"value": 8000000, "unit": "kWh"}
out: {"value": 54.36, "unit": "kWh"}
